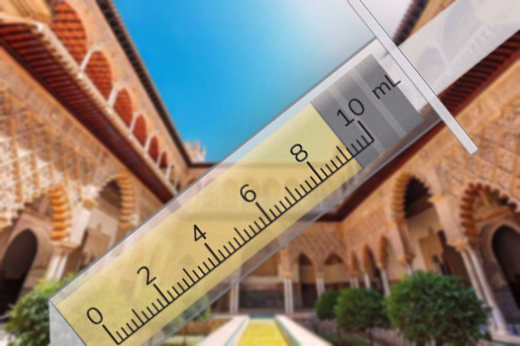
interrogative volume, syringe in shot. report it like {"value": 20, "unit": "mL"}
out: {"value": 9.2, "unit": "mL"}
